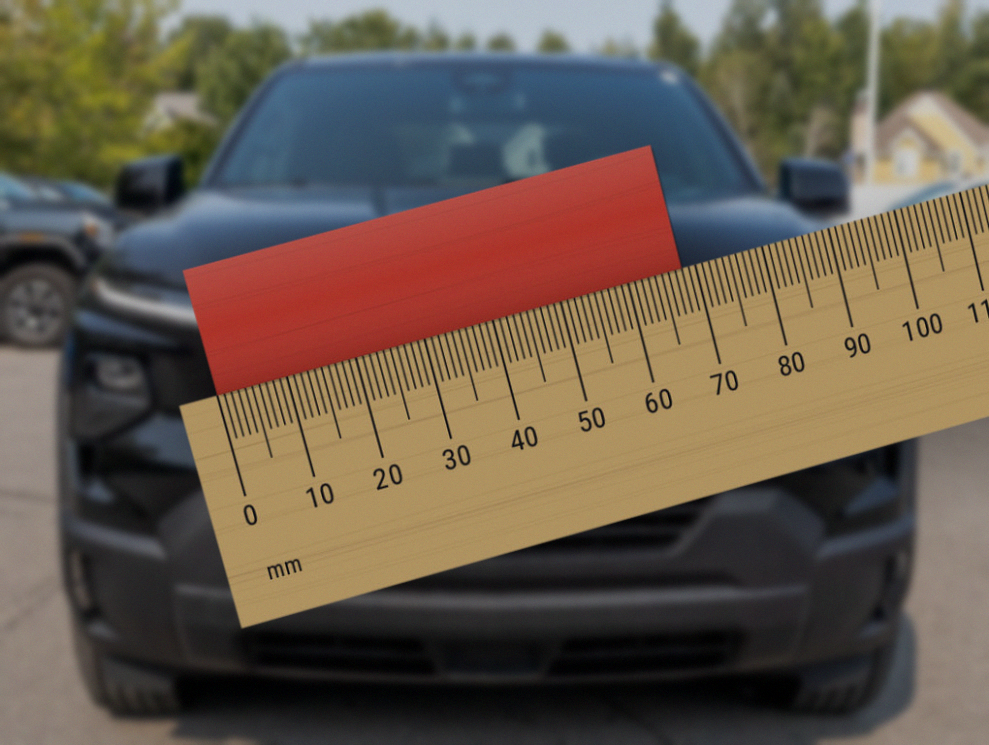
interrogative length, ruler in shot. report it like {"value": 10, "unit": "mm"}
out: {"value": 68, "unit": "mm"}
